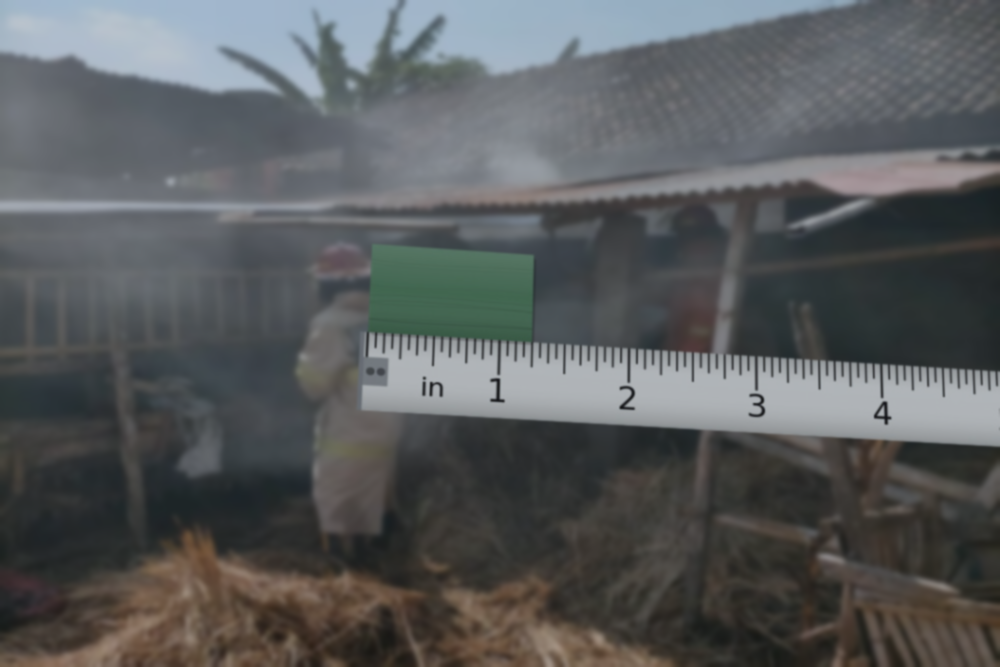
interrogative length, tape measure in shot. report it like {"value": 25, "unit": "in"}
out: {"value": 1.25, "unit": "in"}
